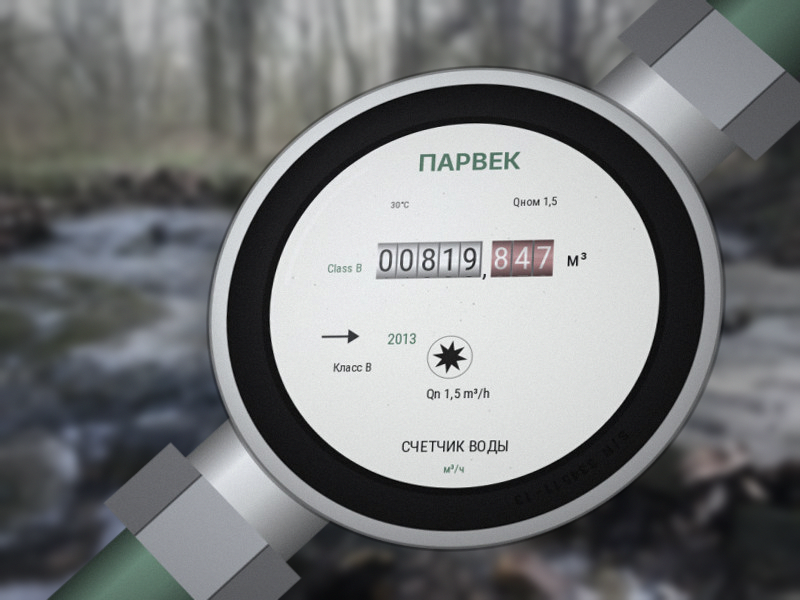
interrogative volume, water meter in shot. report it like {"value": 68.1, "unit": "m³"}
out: {"value": 819.847, "unit": "m³"}
